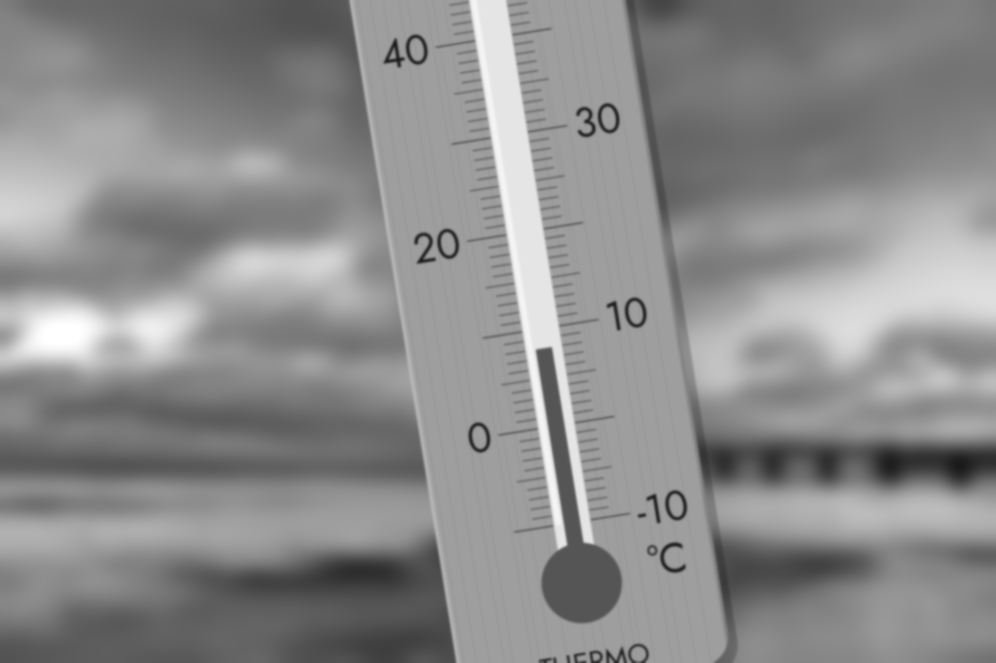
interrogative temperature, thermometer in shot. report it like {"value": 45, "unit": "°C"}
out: {"value": 8, "unit": "°C"}
